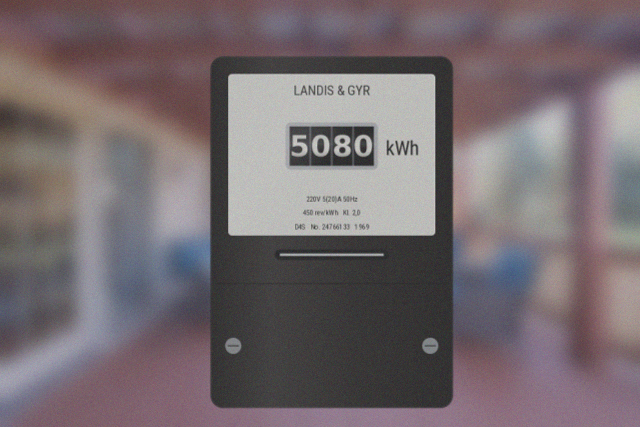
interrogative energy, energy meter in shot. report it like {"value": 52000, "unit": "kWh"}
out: {"value": 5080, "unit": "kWh"}
